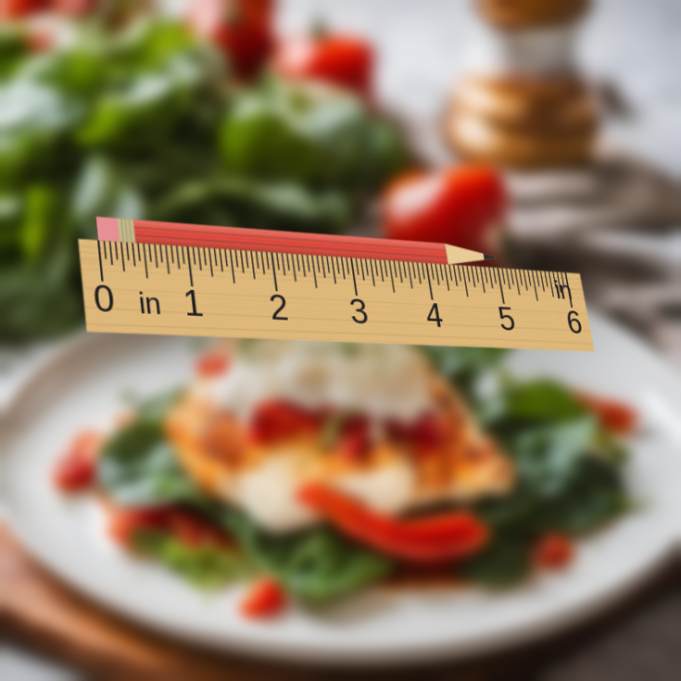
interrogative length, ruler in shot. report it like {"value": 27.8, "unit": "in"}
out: {"value": 5, "unit": "in"}
